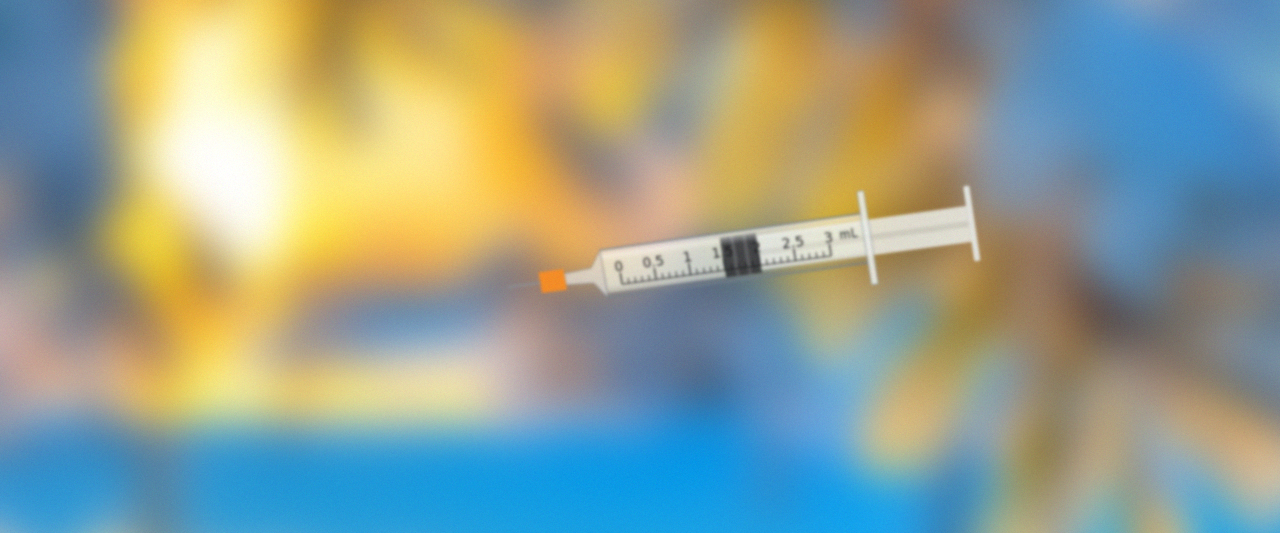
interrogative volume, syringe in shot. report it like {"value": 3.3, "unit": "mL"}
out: {"value": 1.5, "unit": "mL"}
